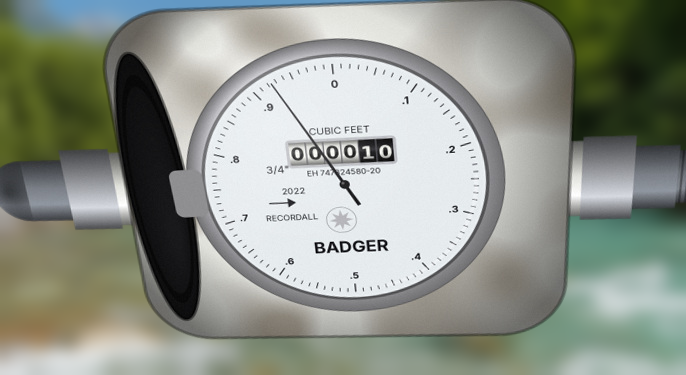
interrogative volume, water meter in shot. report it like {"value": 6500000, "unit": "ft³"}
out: {"value": 9.92, "unit": "ft³"}
